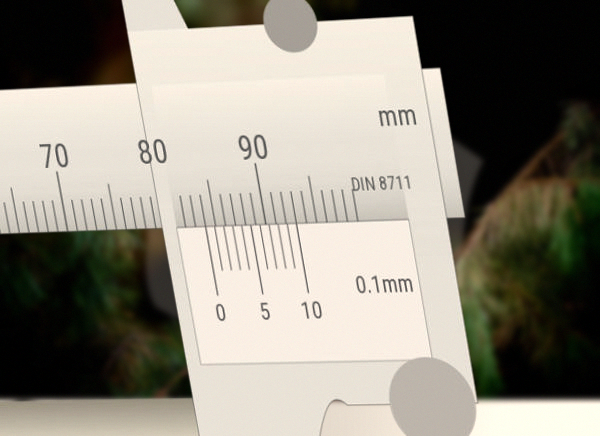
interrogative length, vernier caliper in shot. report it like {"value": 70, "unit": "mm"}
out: {"value": 84.0, "unit": "mm"}
